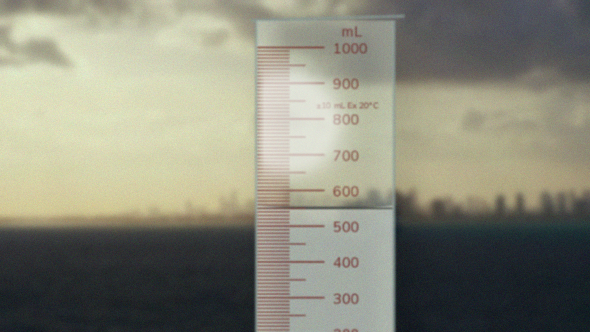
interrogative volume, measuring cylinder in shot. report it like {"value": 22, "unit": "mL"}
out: {"value": 550, "unit": "mL"}
